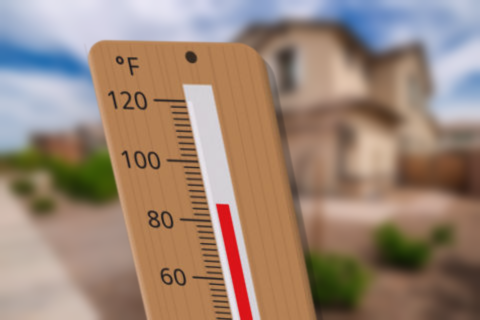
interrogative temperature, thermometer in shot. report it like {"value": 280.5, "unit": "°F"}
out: {"value": 86, "unit": "°F"}
